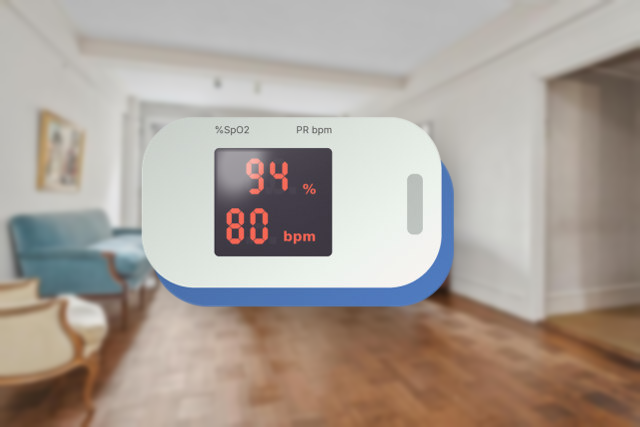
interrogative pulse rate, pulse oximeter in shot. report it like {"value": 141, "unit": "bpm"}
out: {"value": 80, "unit": "bpm"}
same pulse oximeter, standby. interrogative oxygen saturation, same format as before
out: {"value": 94, "unit": "%"}
